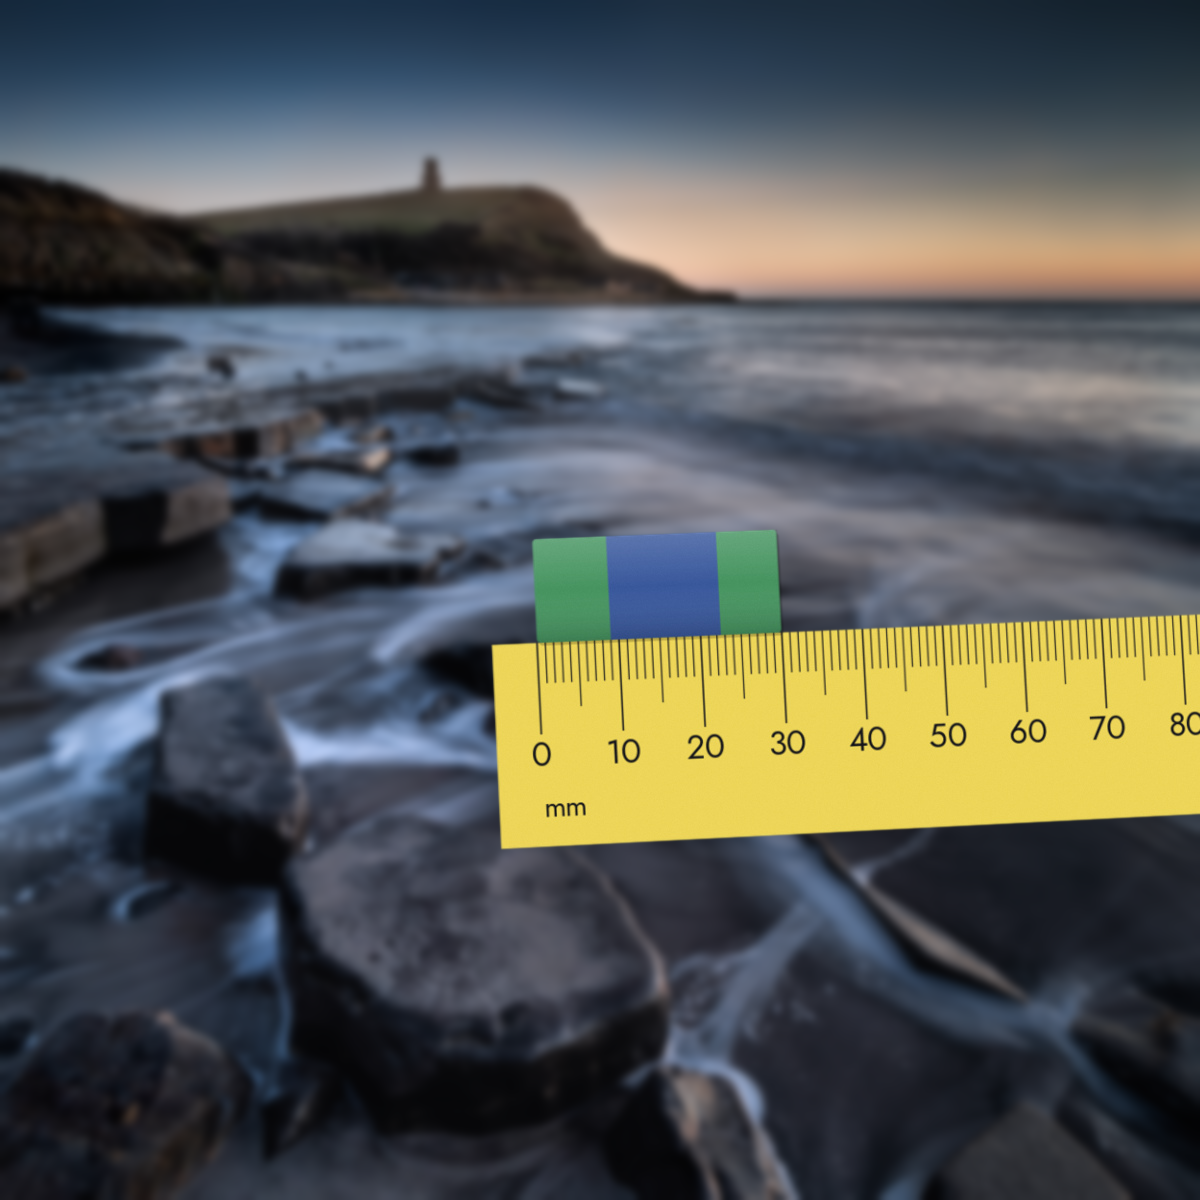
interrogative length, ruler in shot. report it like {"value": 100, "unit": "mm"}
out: {"value": 30, "unit": "mm"}
